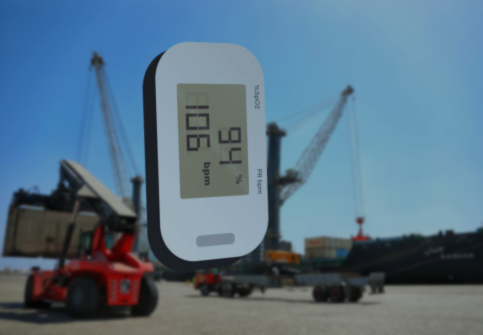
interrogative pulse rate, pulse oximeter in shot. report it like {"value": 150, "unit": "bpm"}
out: {"value": 106, "unit": "bpm"}
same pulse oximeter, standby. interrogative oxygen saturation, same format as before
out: {"value": 94, "unit": "%"}
